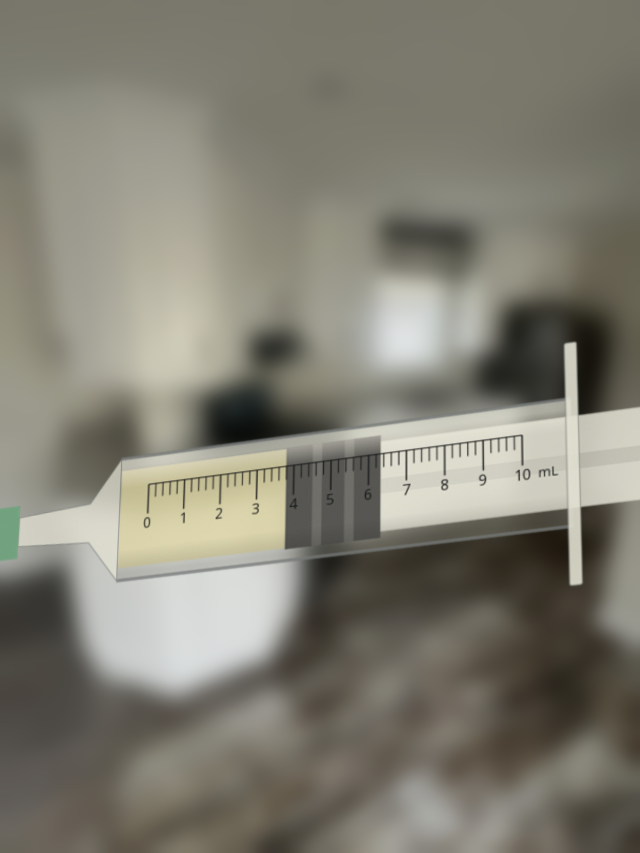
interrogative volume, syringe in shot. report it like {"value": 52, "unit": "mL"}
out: {"value": 3.8, "unit": "mL"}
